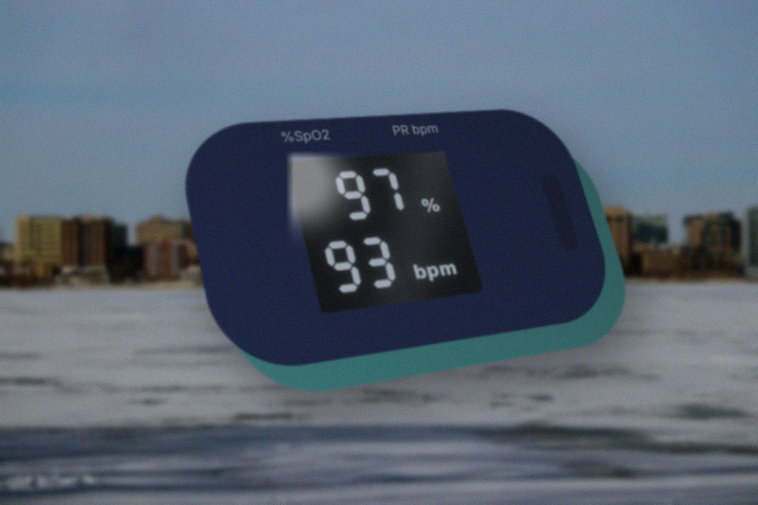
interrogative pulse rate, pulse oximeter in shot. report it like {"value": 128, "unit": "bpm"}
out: {"value": 93, "unit": "bpm"}
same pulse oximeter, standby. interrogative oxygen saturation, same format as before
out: {"value": 97, "unit": "%"}
